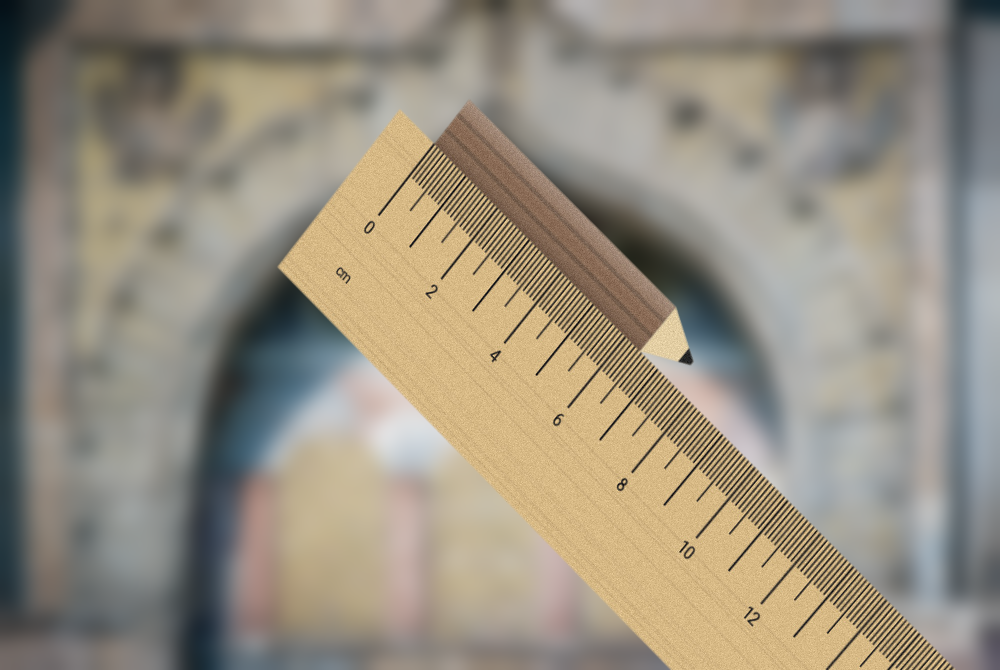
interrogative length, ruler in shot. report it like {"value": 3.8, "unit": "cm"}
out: {"value": 7.5, "unit": "cm"}
